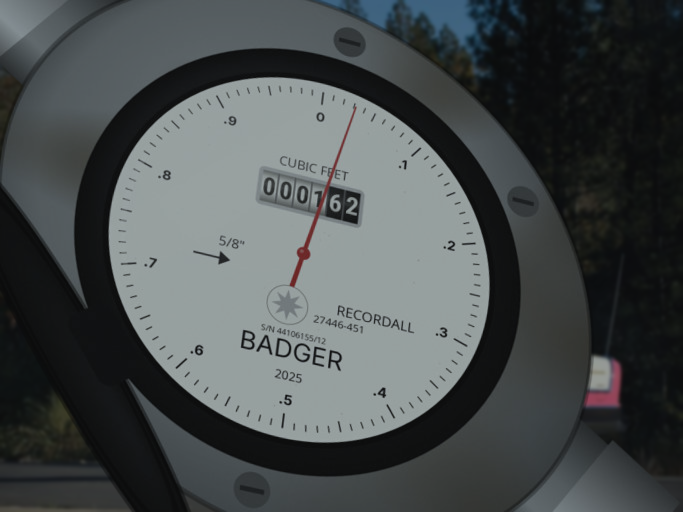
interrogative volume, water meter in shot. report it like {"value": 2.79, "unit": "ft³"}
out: {"value": 162.03, "unit": "ft³"}
